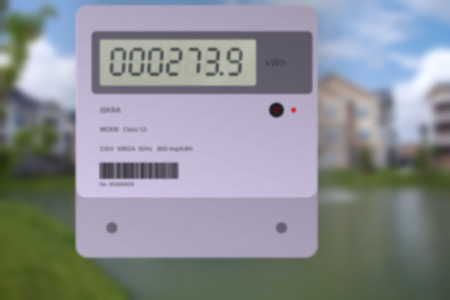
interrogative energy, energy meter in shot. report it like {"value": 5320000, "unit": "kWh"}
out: {"value": 273.9, "unit": "kWh"}
